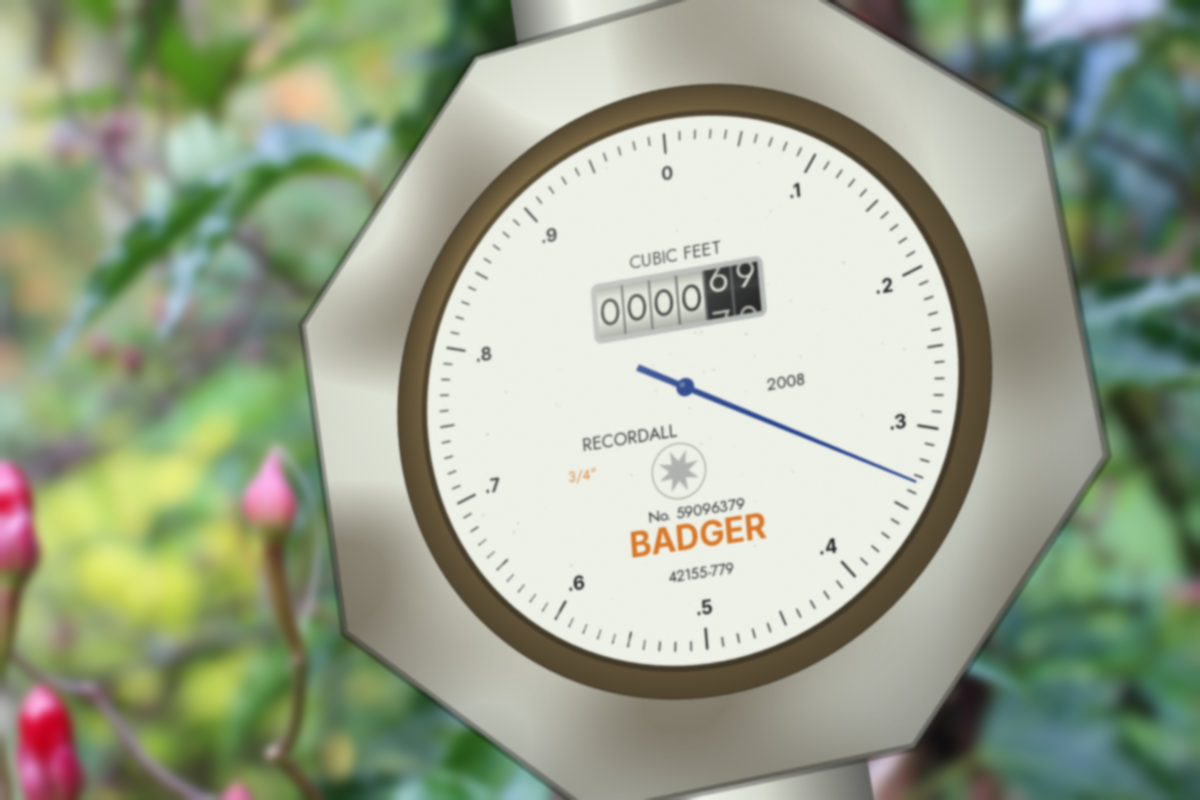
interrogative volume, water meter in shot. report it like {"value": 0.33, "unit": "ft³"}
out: {"value": 69.33, "unit": "ft³"}
